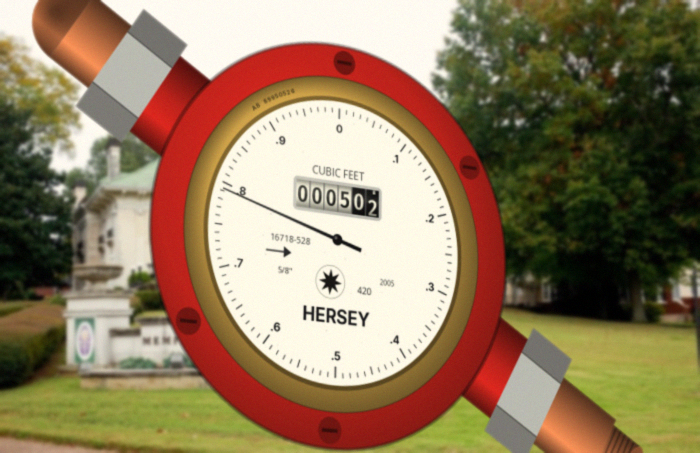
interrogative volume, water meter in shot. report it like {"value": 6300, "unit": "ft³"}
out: {"value": 501.79, "unit": "ft³"}
